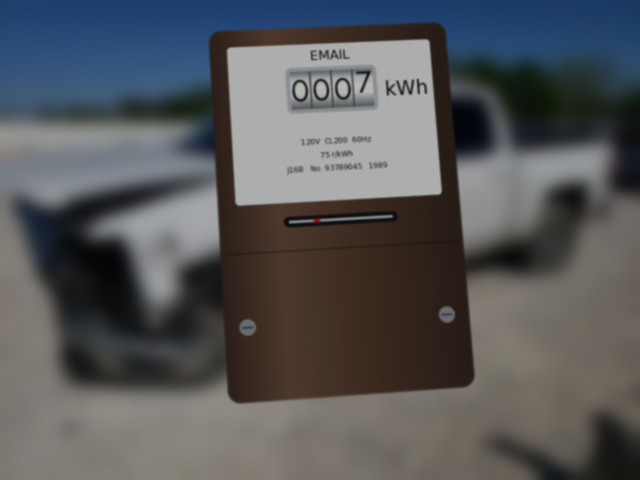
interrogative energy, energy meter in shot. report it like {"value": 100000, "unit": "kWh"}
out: {"value": 7, "unit": "kWh"}
